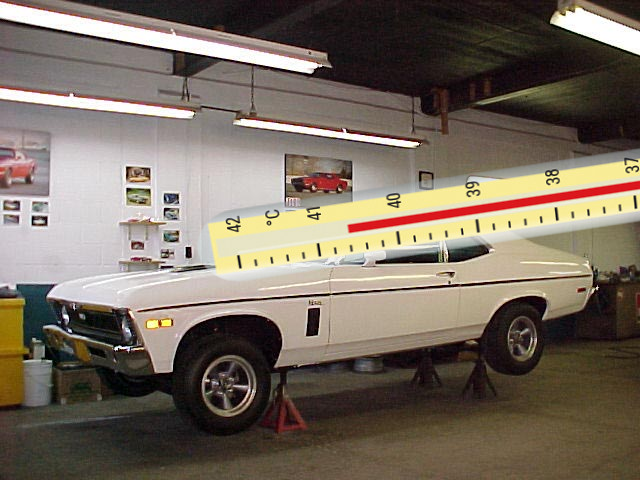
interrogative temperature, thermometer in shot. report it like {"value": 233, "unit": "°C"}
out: {"value": 40.6, "unit": "°C"}
